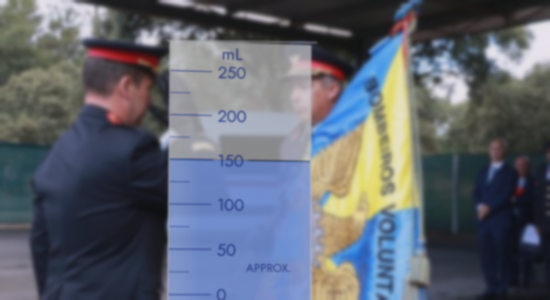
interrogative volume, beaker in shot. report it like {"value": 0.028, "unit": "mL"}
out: {"value": 150, "unit": "mL"}
